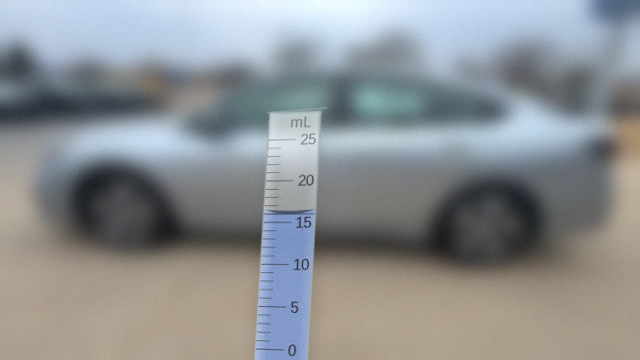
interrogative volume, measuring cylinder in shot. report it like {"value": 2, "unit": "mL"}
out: {"value": 16, "unit": "mL"}
